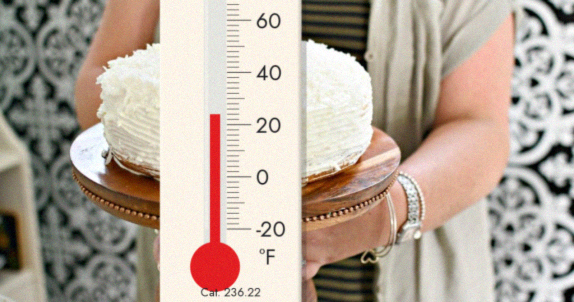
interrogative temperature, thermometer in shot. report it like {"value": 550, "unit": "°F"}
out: {"value": 24, "unit": "°F"}
